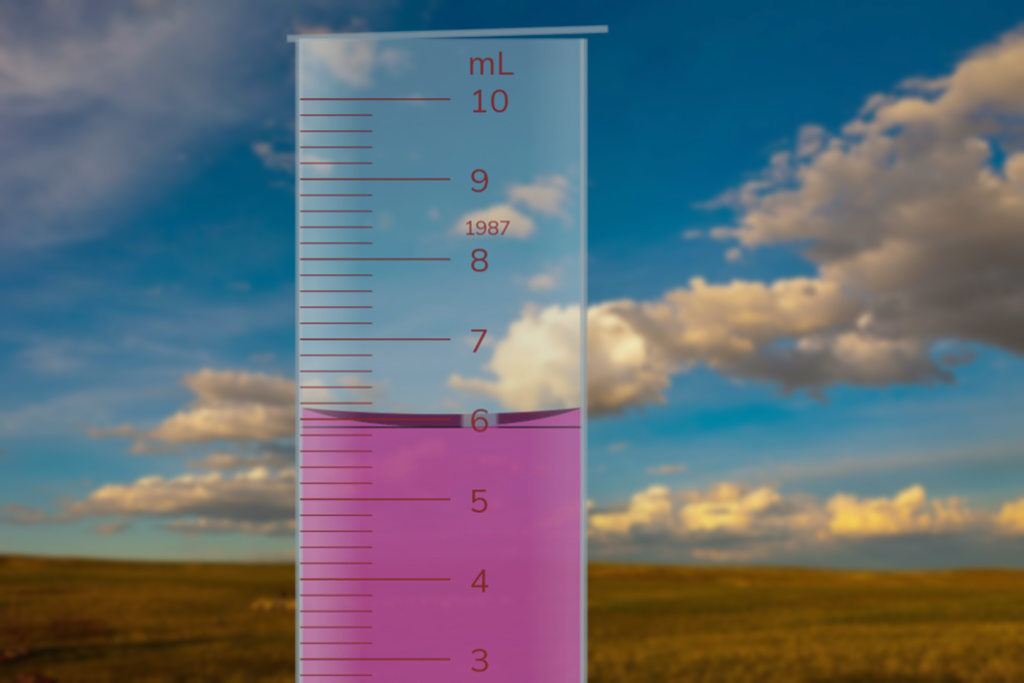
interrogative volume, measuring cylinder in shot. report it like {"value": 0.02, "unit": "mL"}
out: {"value": 5.9, "unit": "mL"}
